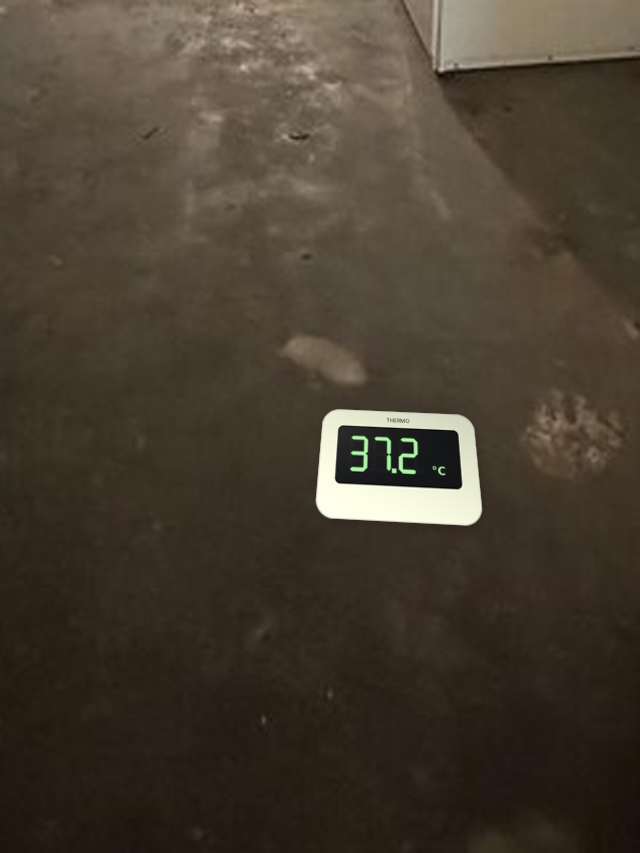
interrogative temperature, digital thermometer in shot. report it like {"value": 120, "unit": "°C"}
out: {"value": 37.2, "unit": "°C"}
